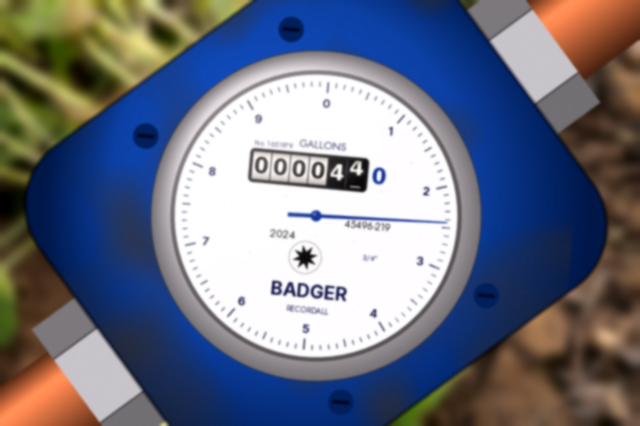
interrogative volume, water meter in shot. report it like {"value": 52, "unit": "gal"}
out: {"value": 442.4, "unit": "gal"}
